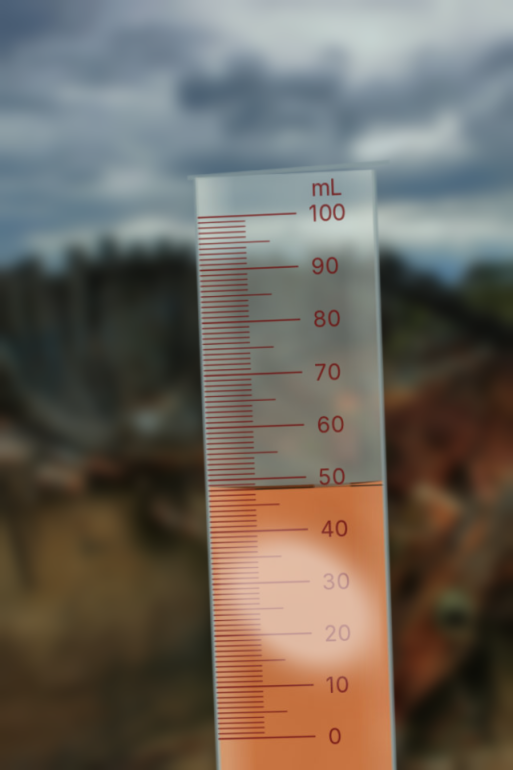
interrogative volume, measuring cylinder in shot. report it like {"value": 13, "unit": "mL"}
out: {"value": 48, "unit": "mL"}
